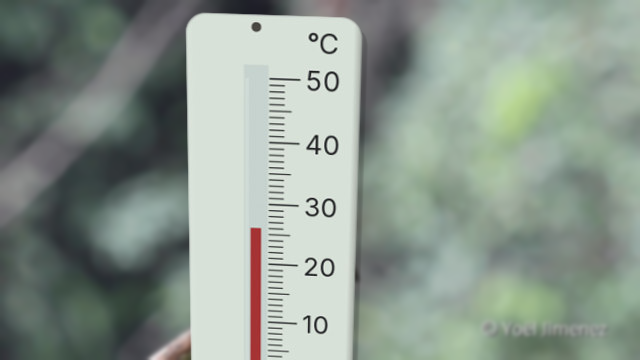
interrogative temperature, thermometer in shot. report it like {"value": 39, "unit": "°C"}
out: {"value": 26, "unit": "°C"}
